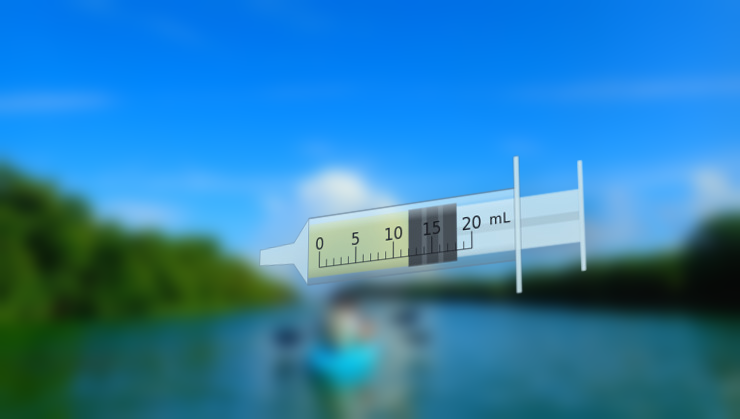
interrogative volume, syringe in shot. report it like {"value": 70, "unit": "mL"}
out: {"value": 12, "unit": "mL"}
